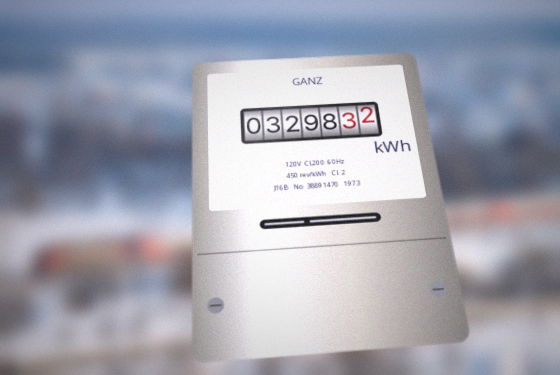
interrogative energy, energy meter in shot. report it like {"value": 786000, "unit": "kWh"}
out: {"value": 3298.32, "unit": "kWh"}
